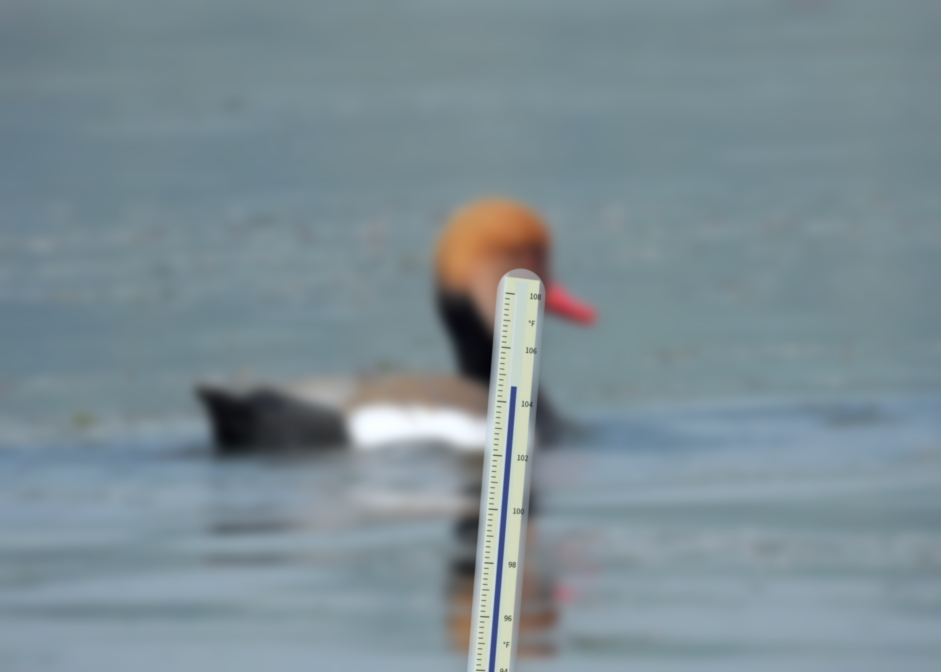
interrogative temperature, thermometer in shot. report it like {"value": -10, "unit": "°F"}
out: {"value": 104.6, "unit": "°F"}
